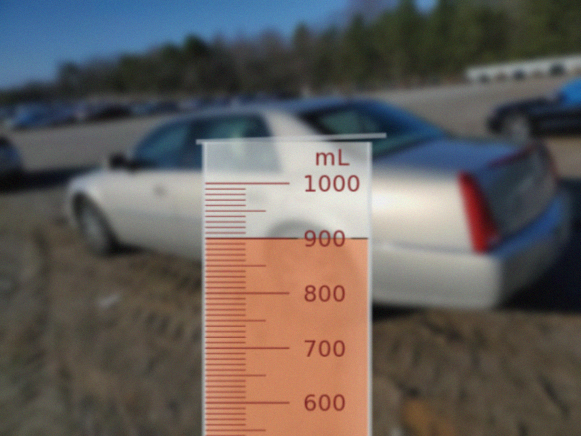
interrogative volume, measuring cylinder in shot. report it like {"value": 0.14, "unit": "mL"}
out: {"value": 900, "unit": "mL"}
